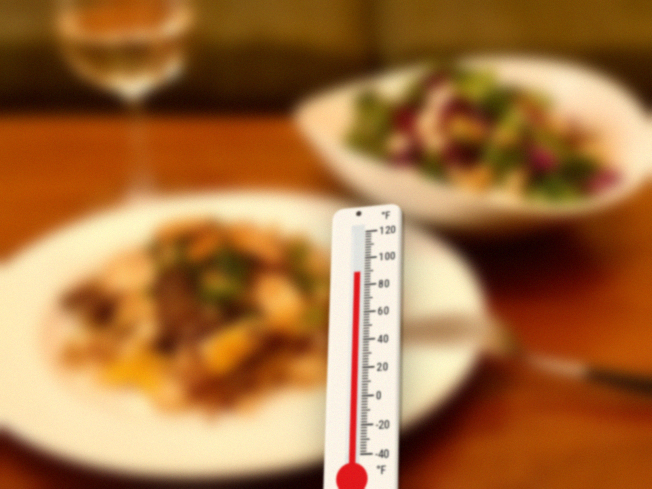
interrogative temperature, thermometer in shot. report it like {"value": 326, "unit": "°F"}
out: {"value": 90, "unit": "°F"}
